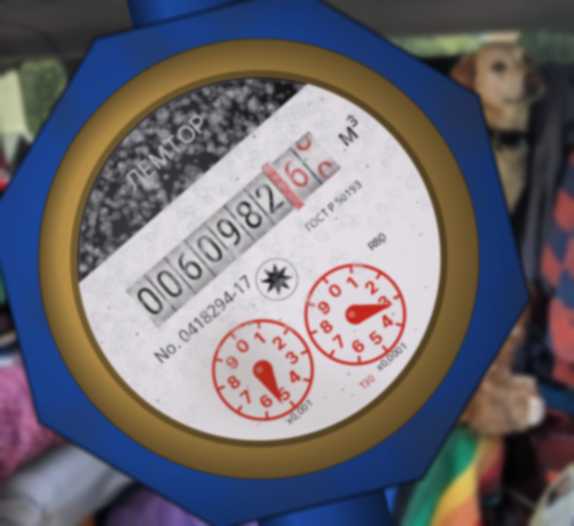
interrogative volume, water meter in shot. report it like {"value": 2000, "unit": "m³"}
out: {"value": 60982.6853, "unit": "m³"}
